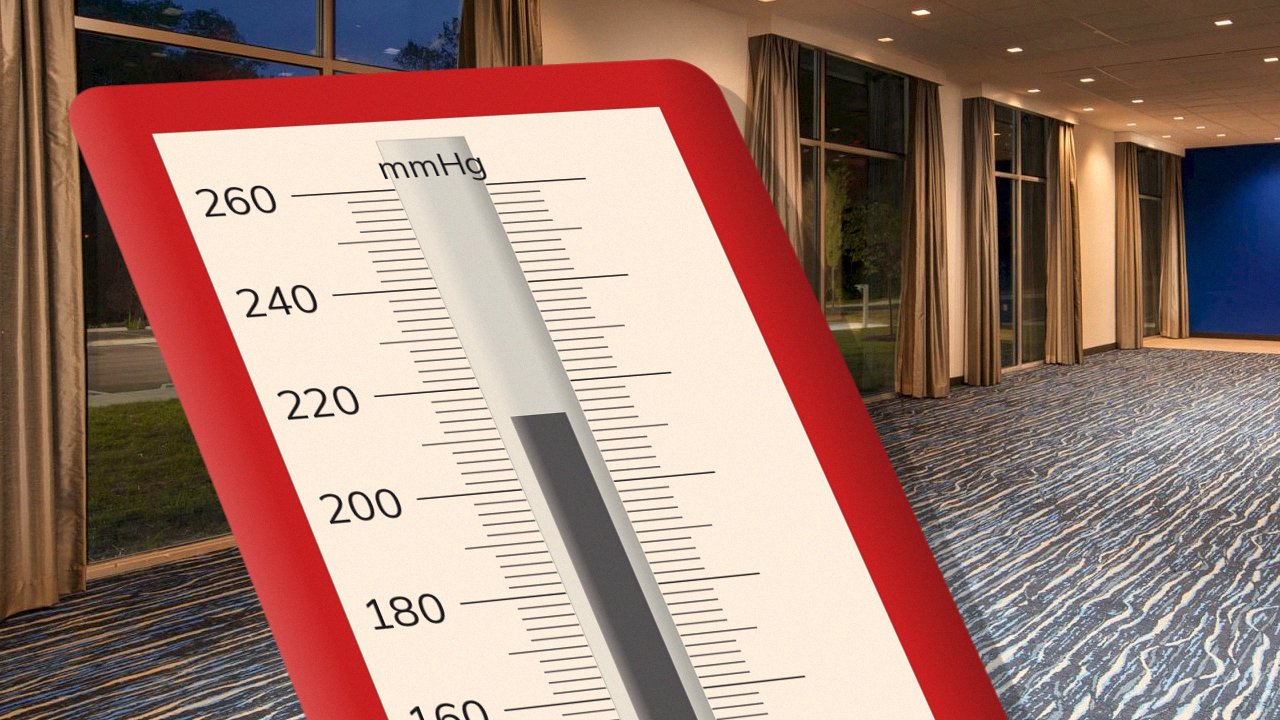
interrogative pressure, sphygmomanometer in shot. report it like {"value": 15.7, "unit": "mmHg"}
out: {"value": 214, "unit": "mmHg"}
